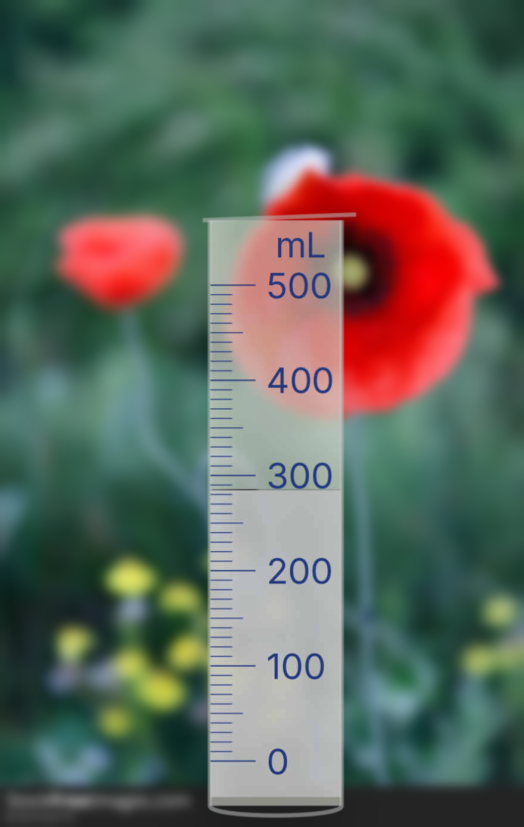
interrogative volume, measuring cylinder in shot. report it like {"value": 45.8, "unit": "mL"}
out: {"value": 285, "unit": "mL"}
